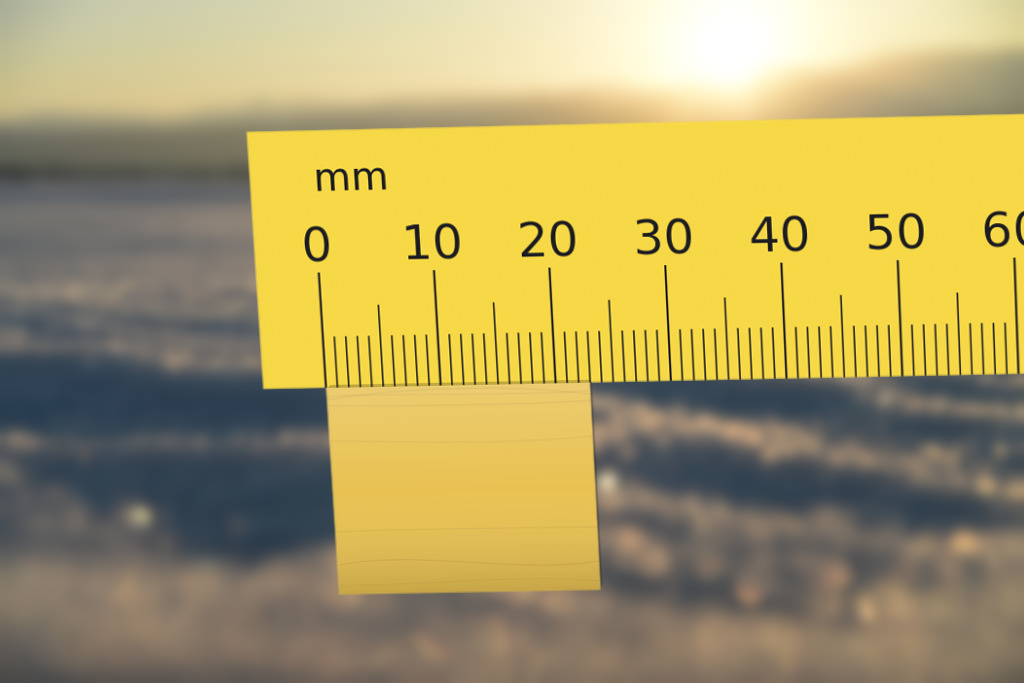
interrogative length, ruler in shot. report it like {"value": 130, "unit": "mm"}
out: {"value": 23, "unit": "mm"}
